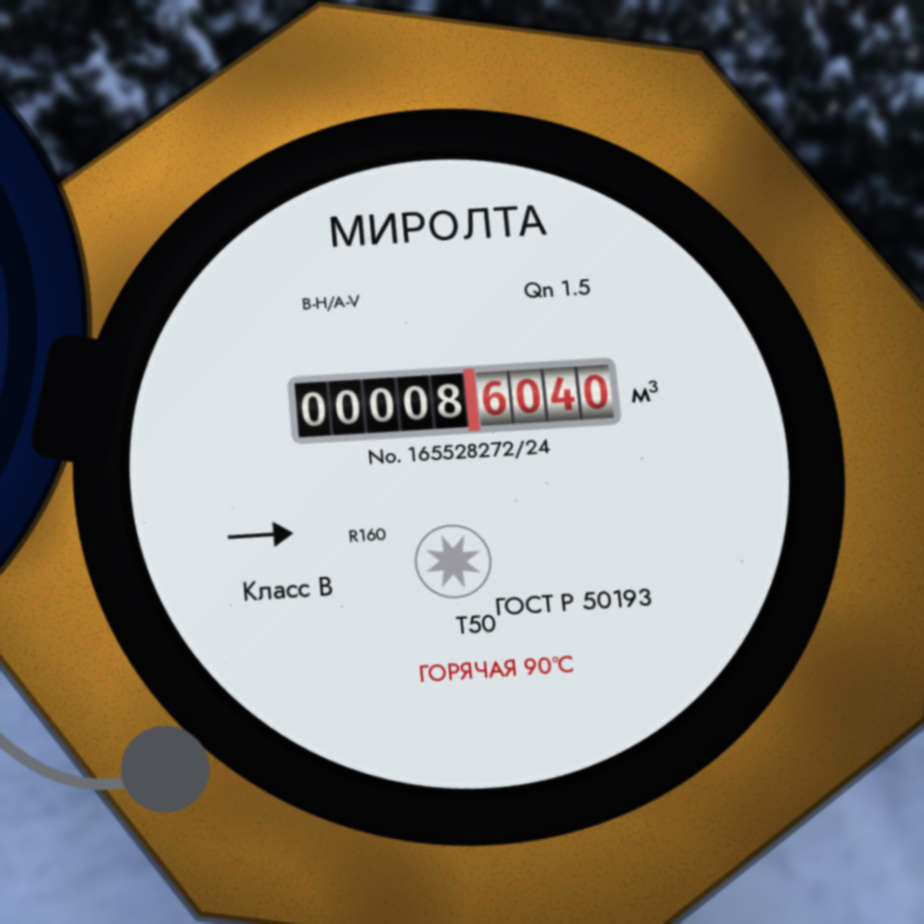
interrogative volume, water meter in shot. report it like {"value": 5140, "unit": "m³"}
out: {"value": 8.6040, "unit": "m³"}
